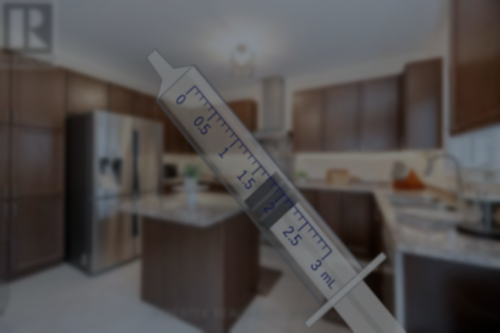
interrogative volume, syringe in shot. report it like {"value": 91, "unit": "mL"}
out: {"value": 1.7, "unit": "mL"}
